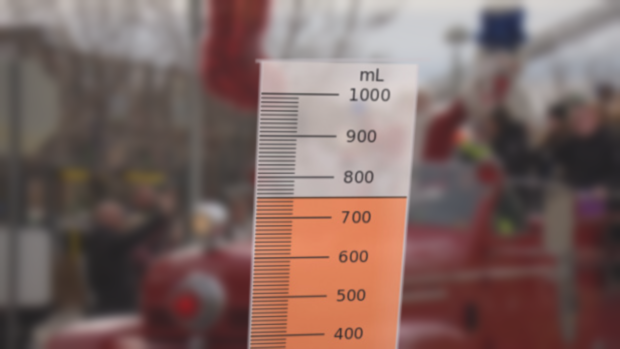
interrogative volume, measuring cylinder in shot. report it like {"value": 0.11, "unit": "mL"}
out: {"value": 750, "unit": "mL"}
